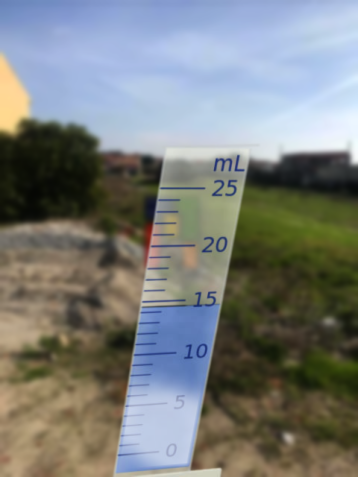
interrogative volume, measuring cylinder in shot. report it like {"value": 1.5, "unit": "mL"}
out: {"value": 14.5, "unit": "mL"}
